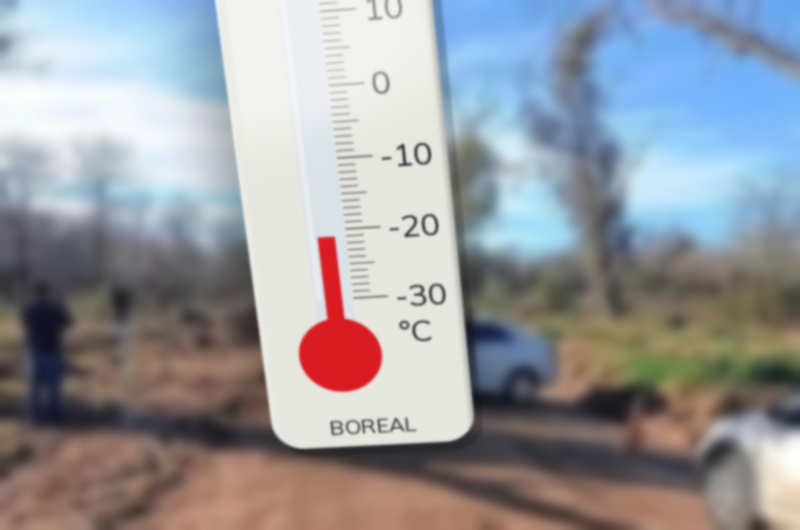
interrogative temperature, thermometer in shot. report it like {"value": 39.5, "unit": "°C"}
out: {"value": -21, "unit": "°C"}
